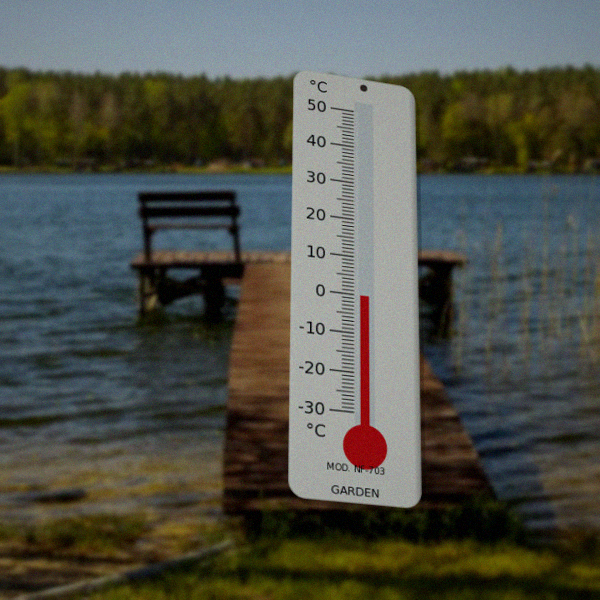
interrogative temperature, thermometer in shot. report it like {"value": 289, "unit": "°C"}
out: {"value": 0, "unit": "°C"}
